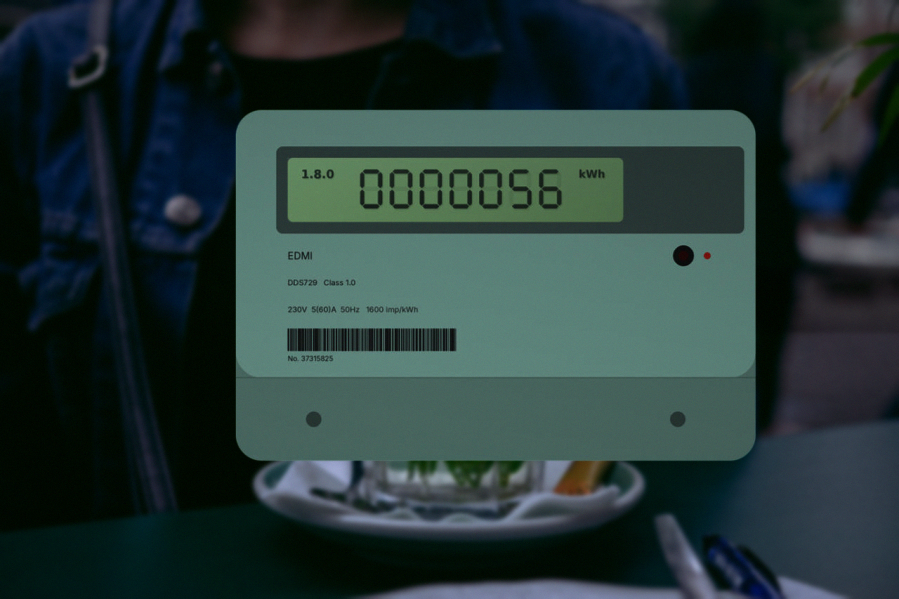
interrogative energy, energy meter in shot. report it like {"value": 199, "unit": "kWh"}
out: {"value": 56, "unit": "kWh"}
